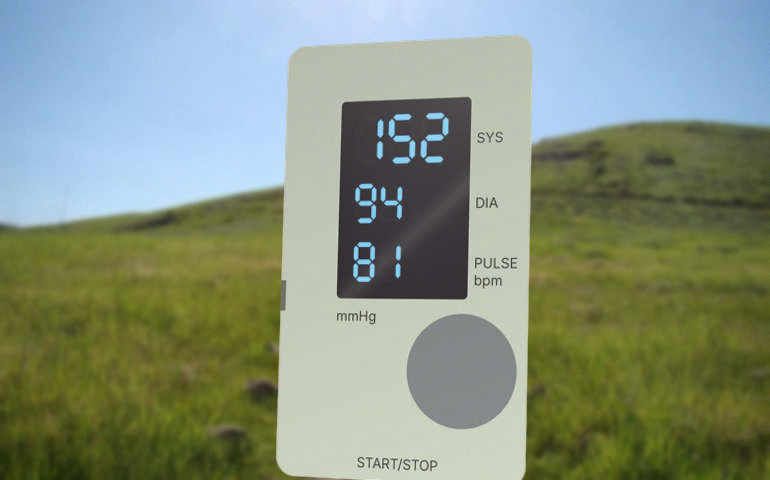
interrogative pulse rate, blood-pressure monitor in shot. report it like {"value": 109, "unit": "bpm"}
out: {"value": 81, "unit": "bpm"}
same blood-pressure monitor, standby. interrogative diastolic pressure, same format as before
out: {"value": 94, "unit": "mmHg"}
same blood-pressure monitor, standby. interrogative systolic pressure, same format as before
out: {"value": 152, "unit": "mmHg"}
